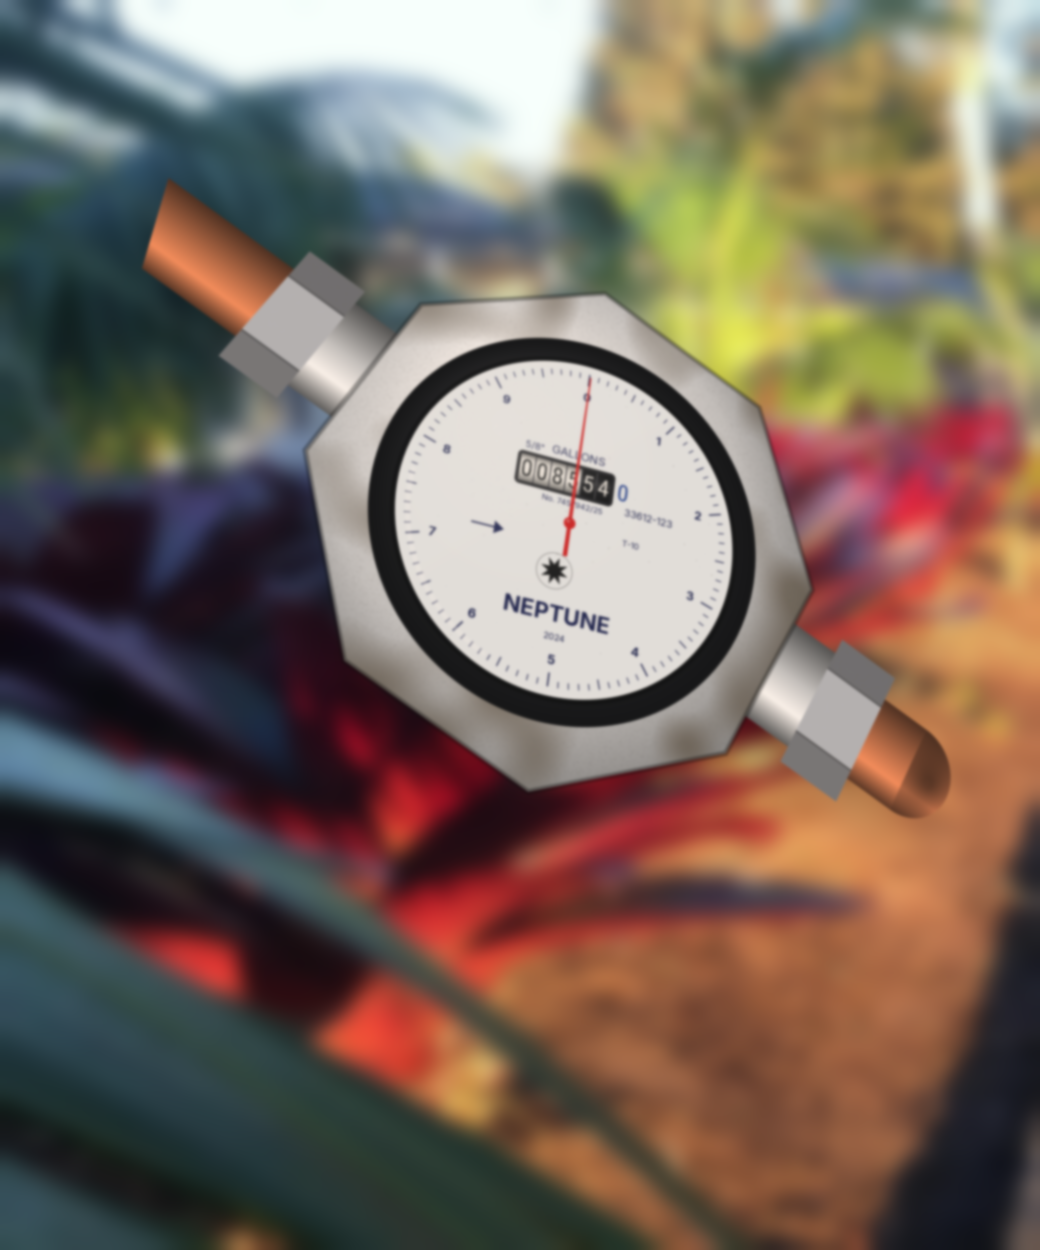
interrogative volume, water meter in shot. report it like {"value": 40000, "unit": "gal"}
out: {"value": 85540.0, "unit": "gal"}
